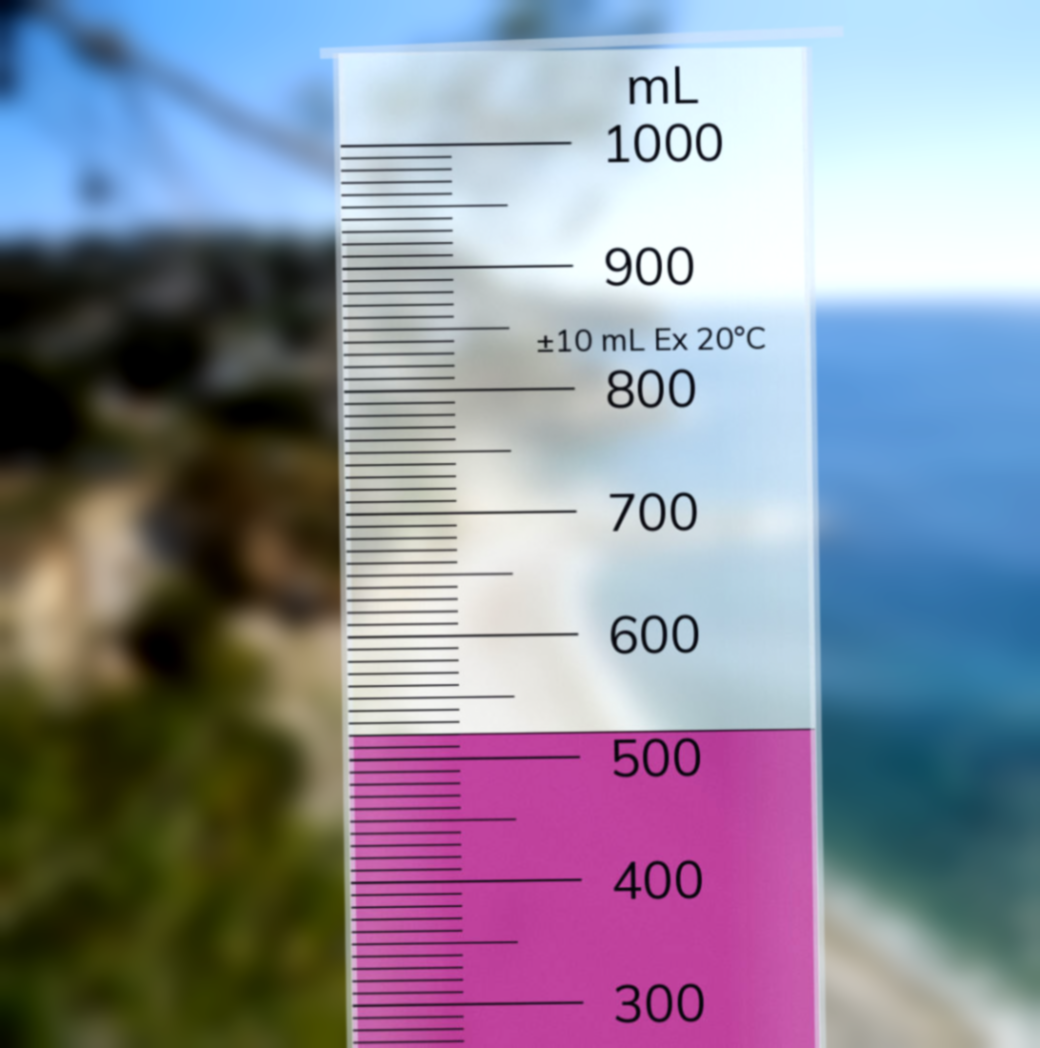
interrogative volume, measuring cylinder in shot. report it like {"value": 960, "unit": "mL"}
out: {"value": 520, "unit": "mL"}
